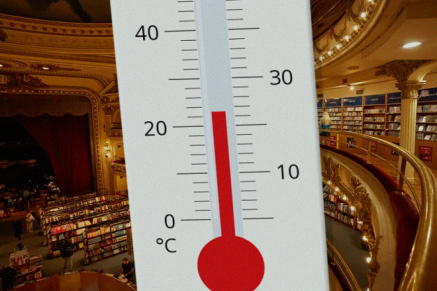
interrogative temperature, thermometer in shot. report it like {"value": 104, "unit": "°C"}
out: {"value": 23, "unit": "°C"}
